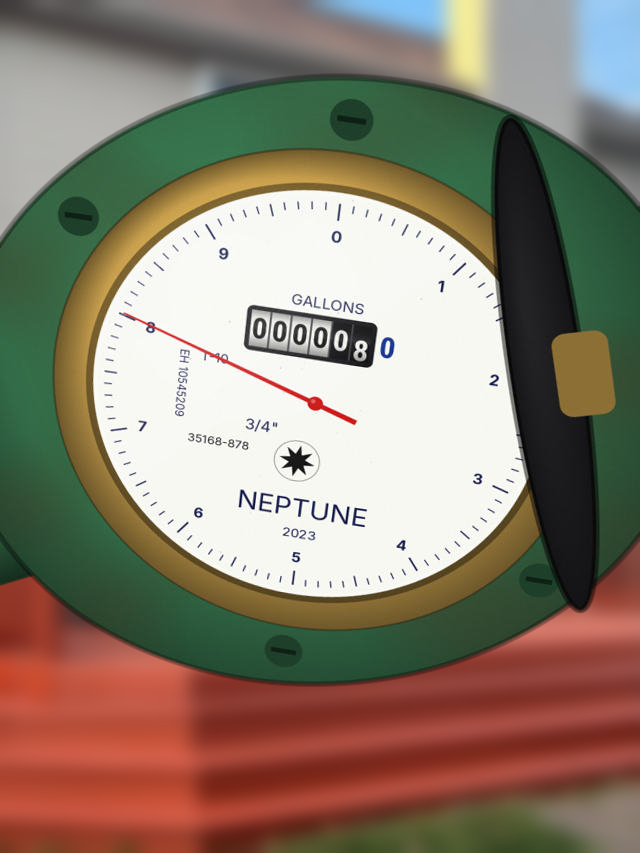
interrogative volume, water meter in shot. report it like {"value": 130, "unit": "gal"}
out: {"value": 78.0, "unit": "gal"}
